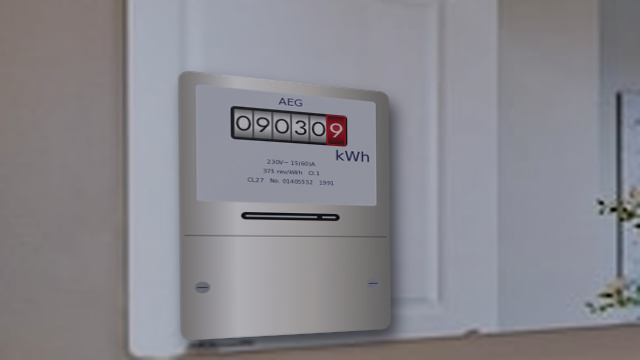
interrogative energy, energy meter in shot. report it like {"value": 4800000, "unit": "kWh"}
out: {"value": 9030.9, "unit": "kWh"}
